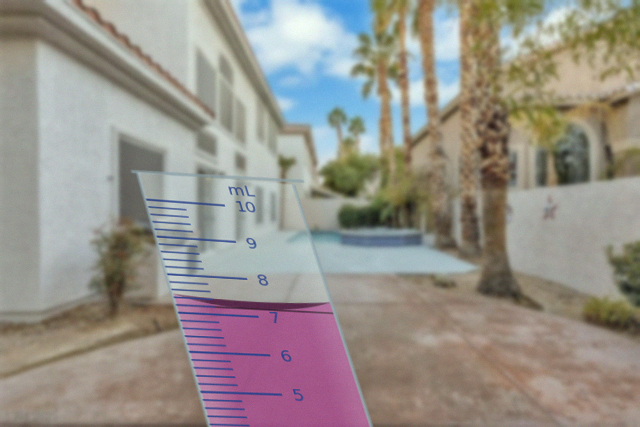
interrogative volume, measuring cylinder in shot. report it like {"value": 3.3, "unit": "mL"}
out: {"value": 7.2, "unit": "mL"}
